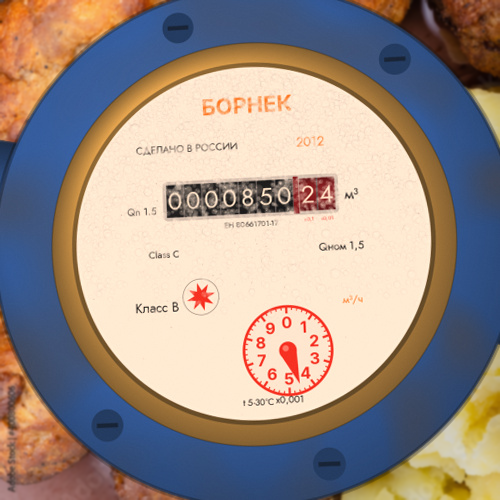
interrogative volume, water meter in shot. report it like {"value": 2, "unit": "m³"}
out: {"value": 850.244, "unit": "m³"}
